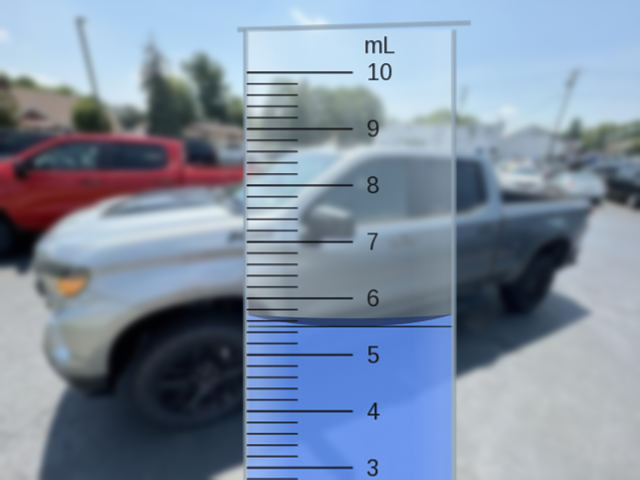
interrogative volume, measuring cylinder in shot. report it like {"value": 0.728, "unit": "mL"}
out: {"value": 5.5, "unit": "mL"}
